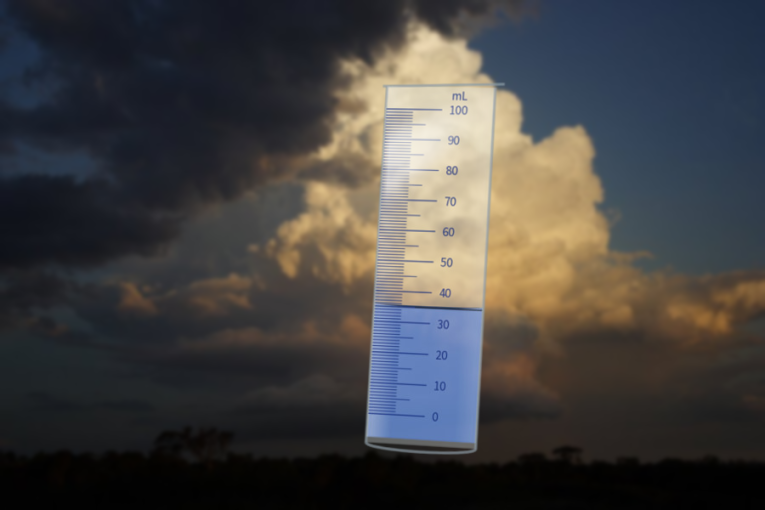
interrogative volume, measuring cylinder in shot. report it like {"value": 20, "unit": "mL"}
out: {"value": 35, "unit": "mL"}
